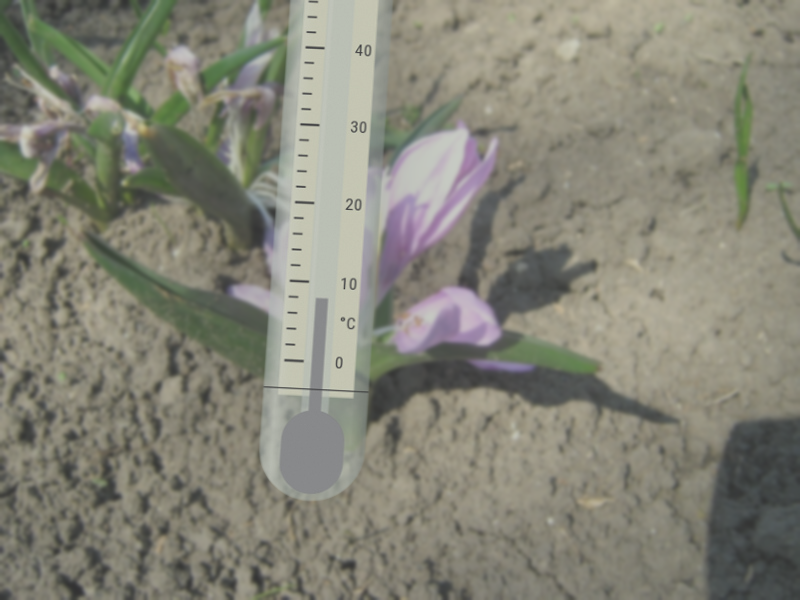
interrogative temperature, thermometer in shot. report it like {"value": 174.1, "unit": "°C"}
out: {"value": 8, "unit": "°C"}
